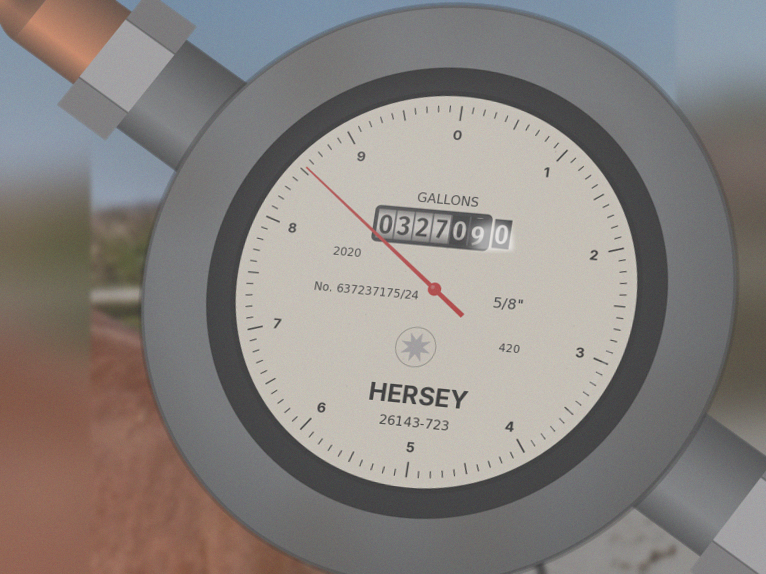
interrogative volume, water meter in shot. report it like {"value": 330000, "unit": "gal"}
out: {"value": 327088.5, "unit": "gal"}
